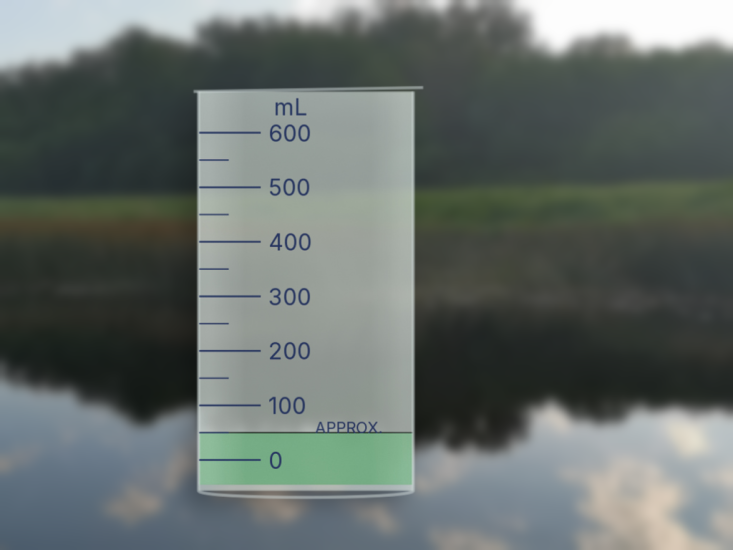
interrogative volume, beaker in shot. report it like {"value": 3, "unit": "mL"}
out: {"value": 50, "unit": "mL"}
